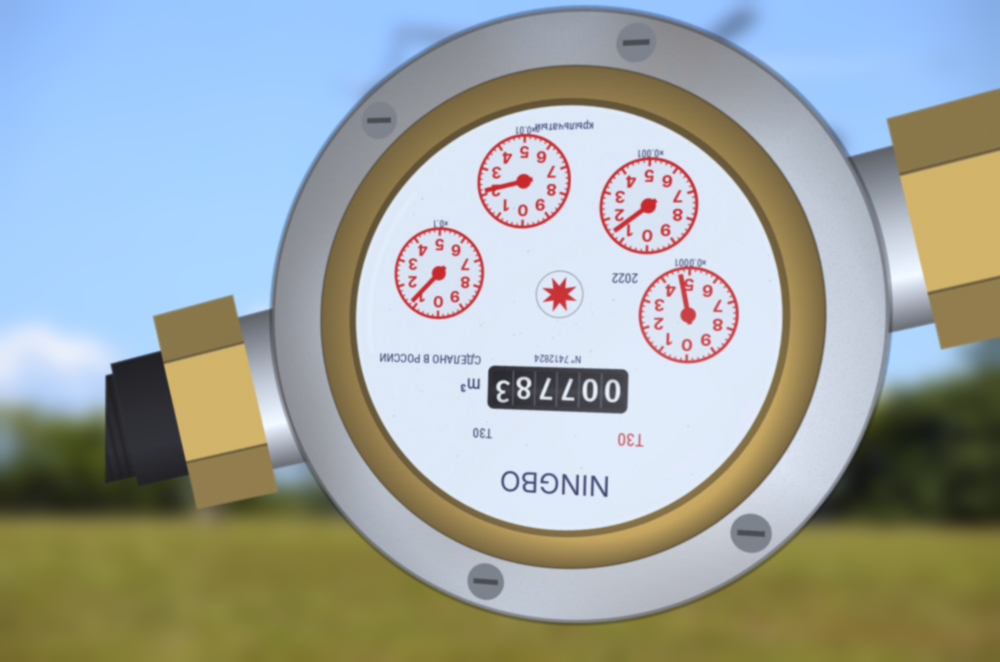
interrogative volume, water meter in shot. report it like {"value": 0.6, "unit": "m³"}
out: {"value": 7783.1214, "unit": "m³"}
